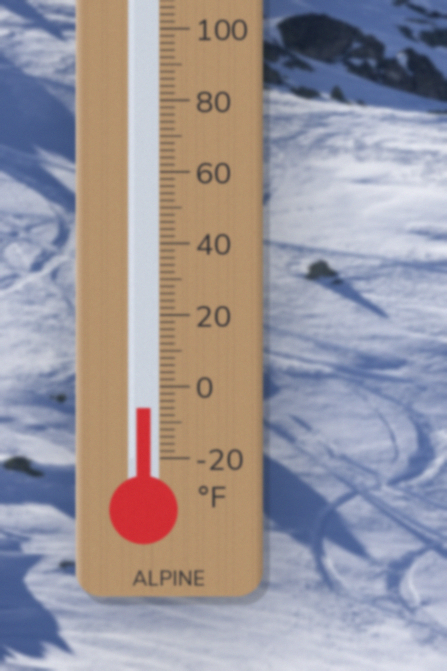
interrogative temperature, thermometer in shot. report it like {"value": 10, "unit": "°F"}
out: {"value": -6, "unit": "°F"}
